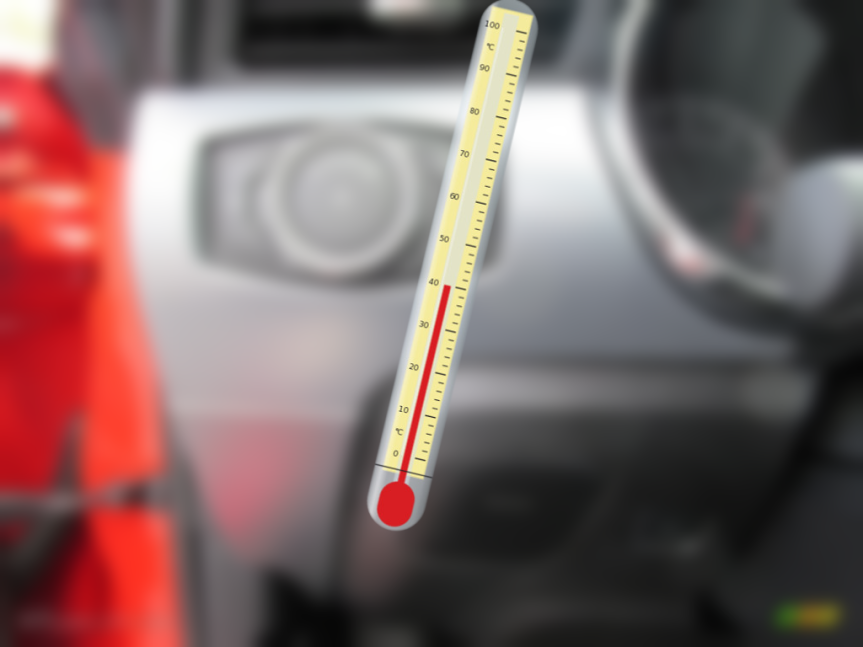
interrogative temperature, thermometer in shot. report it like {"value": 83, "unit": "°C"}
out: {"value": 40, "unit": "°C"}
